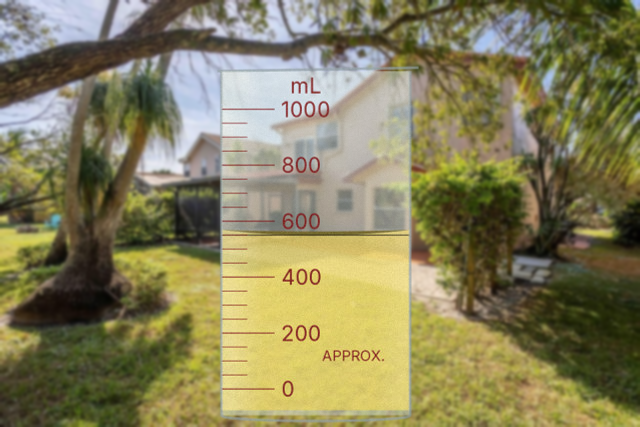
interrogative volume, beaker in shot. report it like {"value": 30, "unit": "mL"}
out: {"value": 550, "unit": "mL"}
